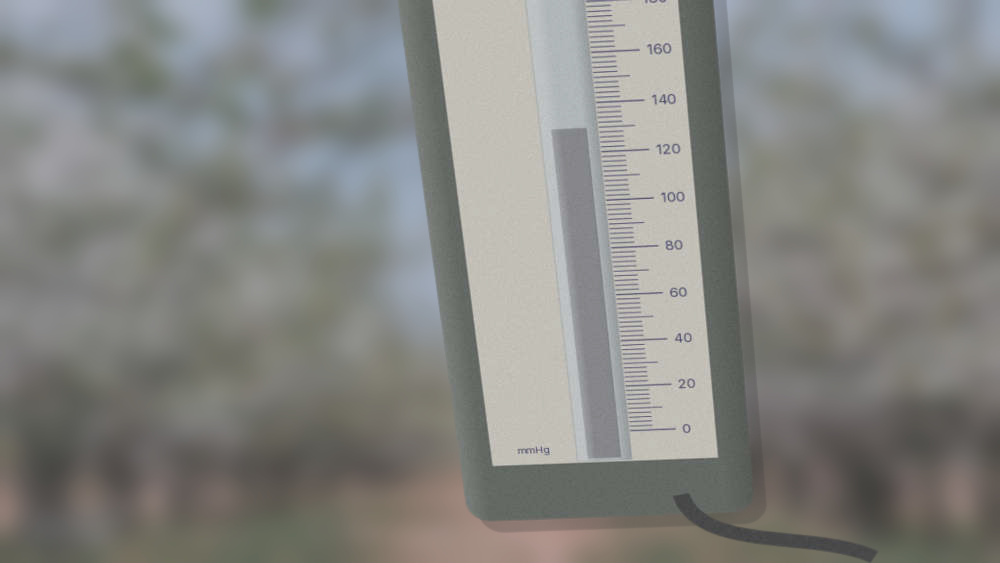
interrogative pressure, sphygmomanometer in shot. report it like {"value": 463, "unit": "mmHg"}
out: {"value": 130, "unit": "mmHg"}
